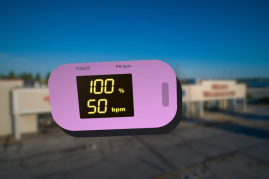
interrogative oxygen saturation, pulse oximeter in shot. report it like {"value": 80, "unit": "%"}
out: {"value": 100, "unit": "%"}
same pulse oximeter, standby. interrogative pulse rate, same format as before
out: {"value": 50, "unit": "bpm"}
